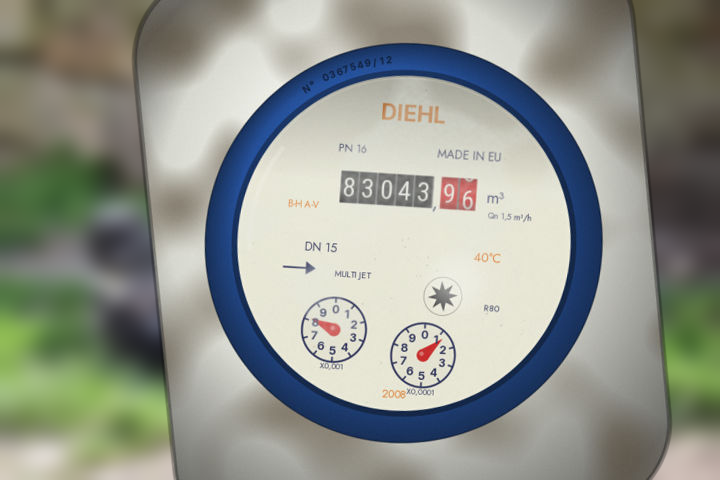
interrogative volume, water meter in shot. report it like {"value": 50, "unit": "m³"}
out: {"value": 83043.9581, "unit": "m³"}
